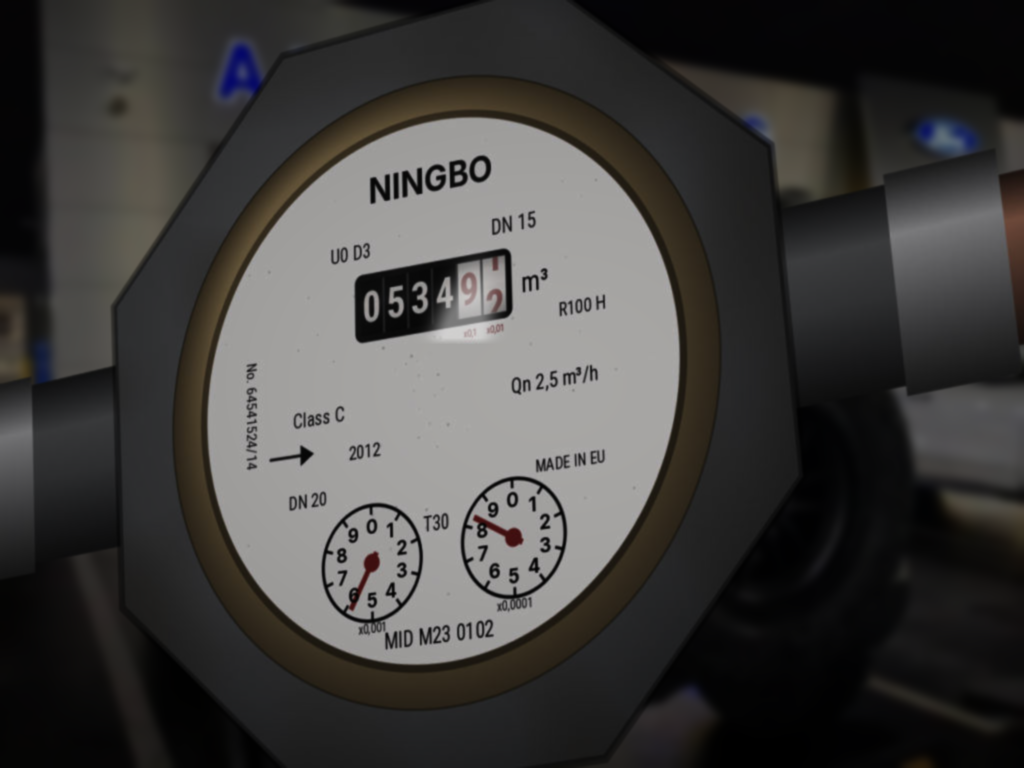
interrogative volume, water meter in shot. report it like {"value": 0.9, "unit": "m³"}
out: {"value": 534.9158, "unit": "m³"}
